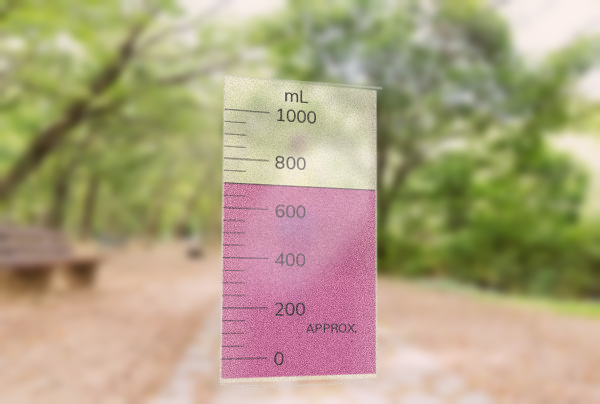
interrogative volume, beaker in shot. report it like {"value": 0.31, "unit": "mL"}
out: {"value": 700, "unit": "mL"}
